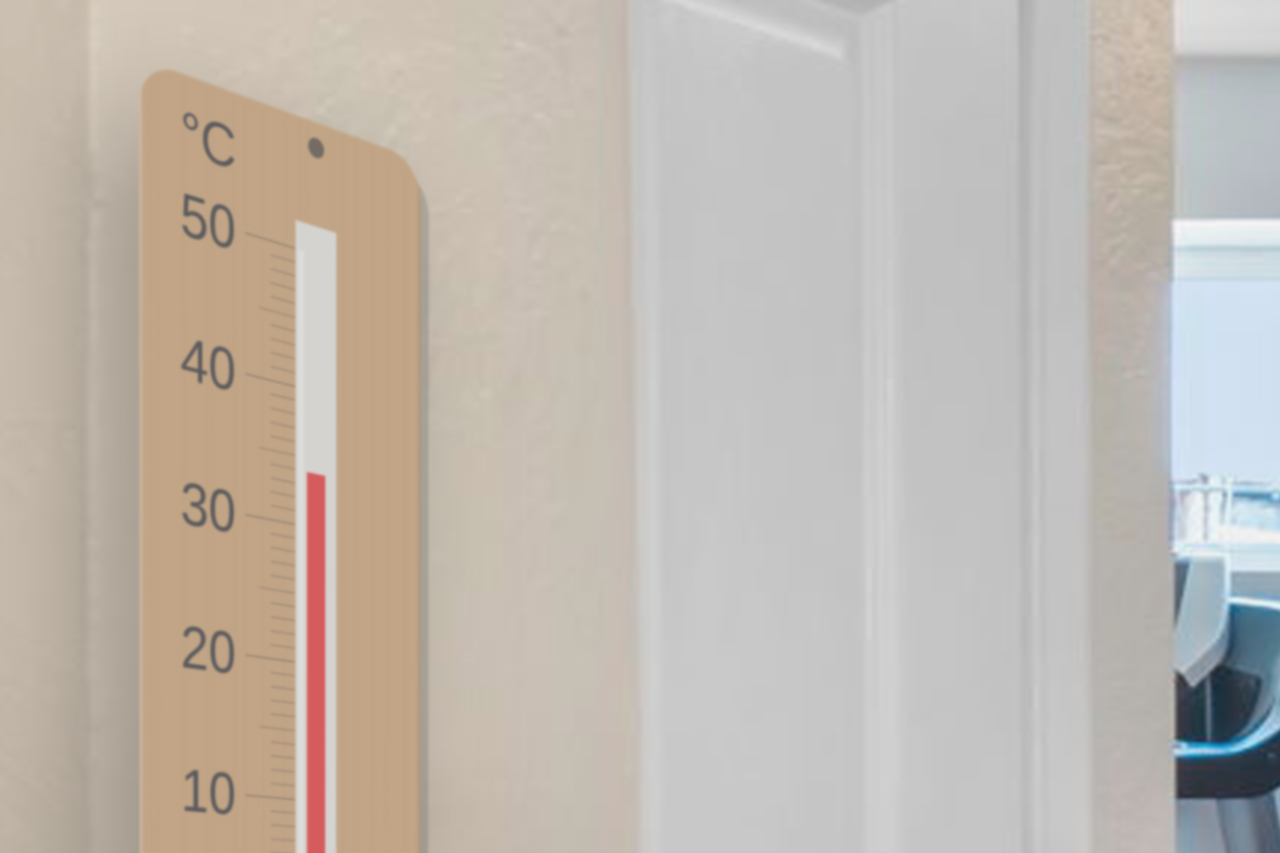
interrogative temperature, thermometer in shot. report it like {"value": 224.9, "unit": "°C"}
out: {"value": 34, "unit": "°C"}
